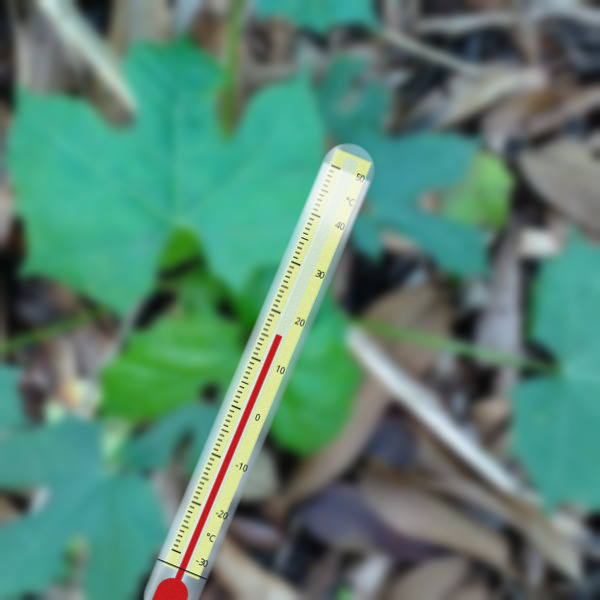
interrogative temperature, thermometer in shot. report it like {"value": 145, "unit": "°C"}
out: {"value": 16, "unit": "°C"}
